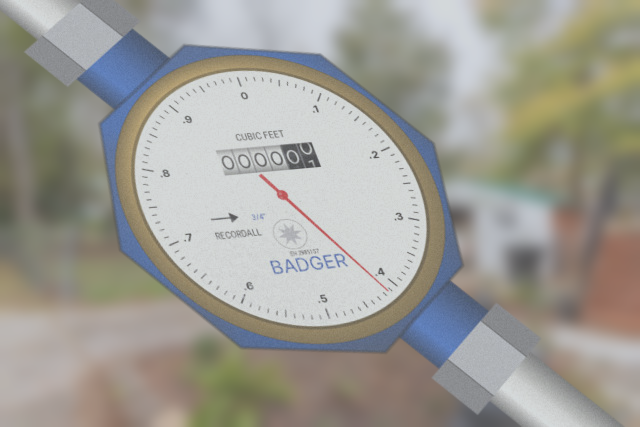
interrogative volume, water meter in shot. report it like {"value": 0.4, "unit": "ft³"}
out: {"value": 0.41, "unit": "ft³"}
